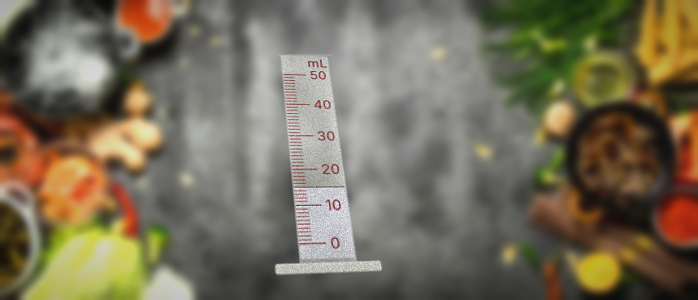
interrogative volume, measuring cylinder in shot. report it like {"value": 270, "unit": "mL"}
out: {"value": 15, "unit": "mL"}
